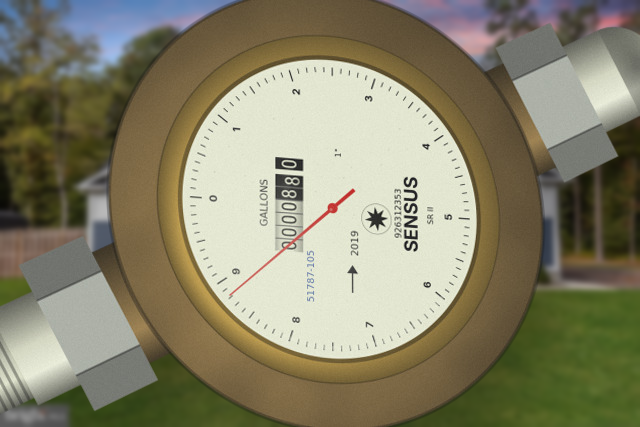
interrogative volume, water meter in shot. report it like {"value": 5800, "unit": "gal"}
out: {"value": 878.8, "unit": "gal"}
